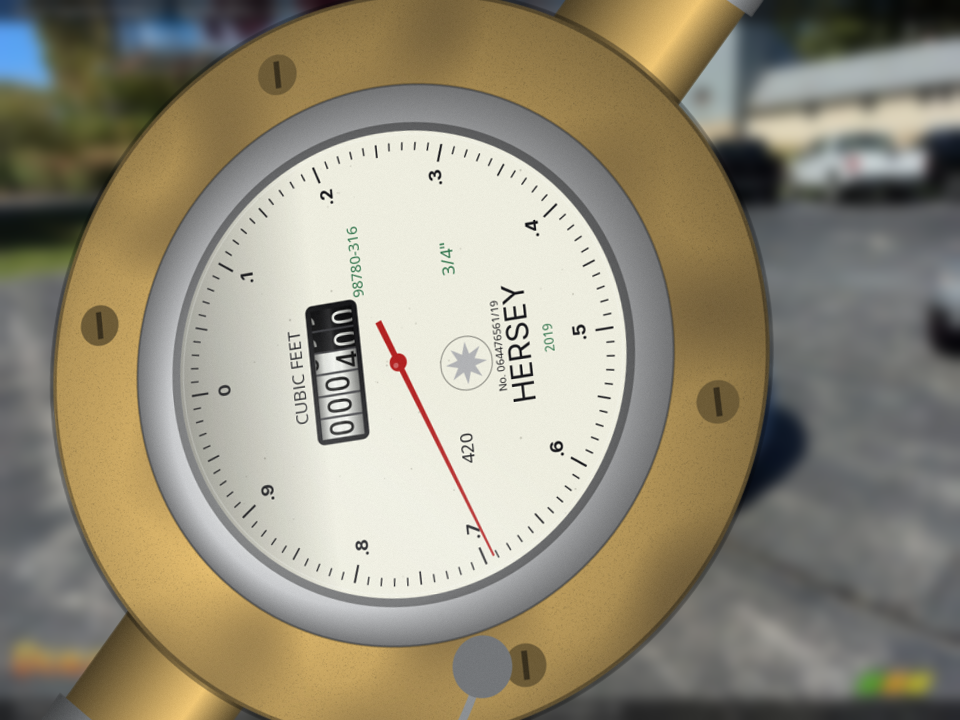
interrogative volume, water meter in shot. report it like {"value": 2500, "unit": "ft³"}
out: {"value": 399.69, "unit": "ft³"}
